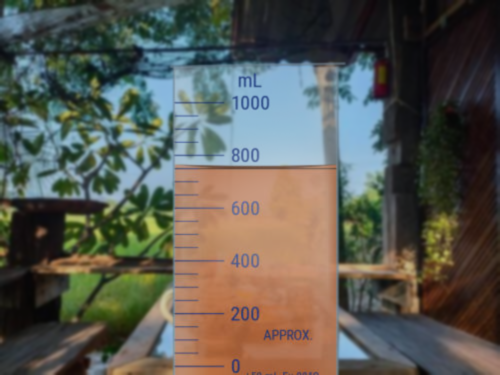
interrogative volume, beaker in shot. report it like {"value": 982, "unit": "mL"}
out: {"value": 750, "unit": "mL"}
